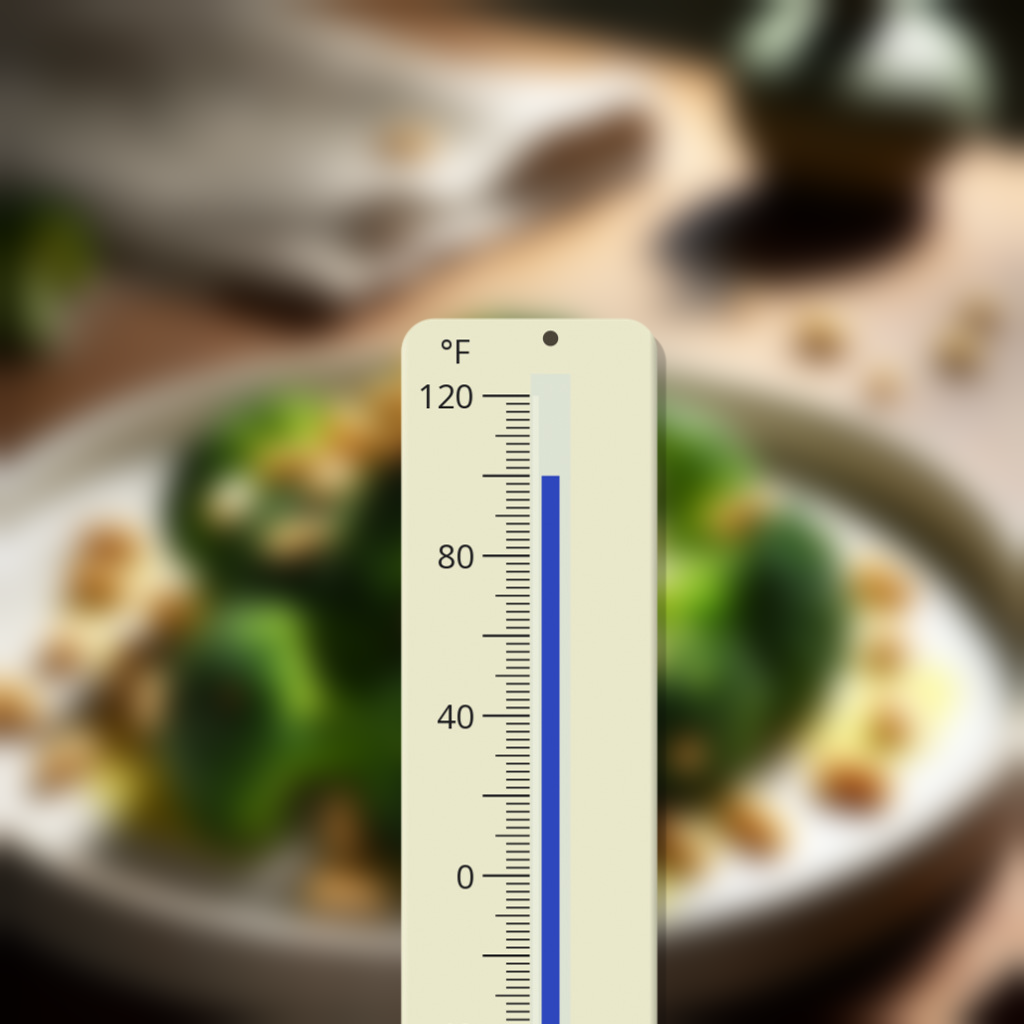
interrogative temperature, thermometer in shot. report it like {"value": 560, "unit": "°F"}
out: {"value": 100, "unit": "°F"}
